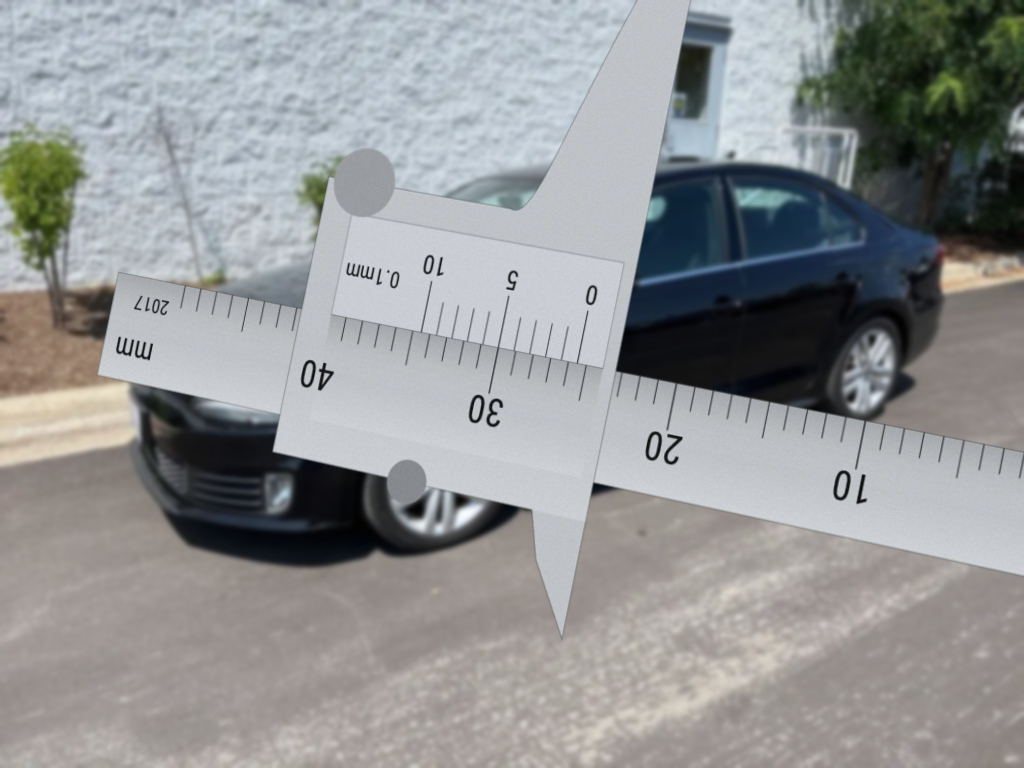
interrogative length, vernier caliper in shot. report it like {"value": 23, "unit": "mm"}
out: {"value": 25.5, "unit": "mm"}
